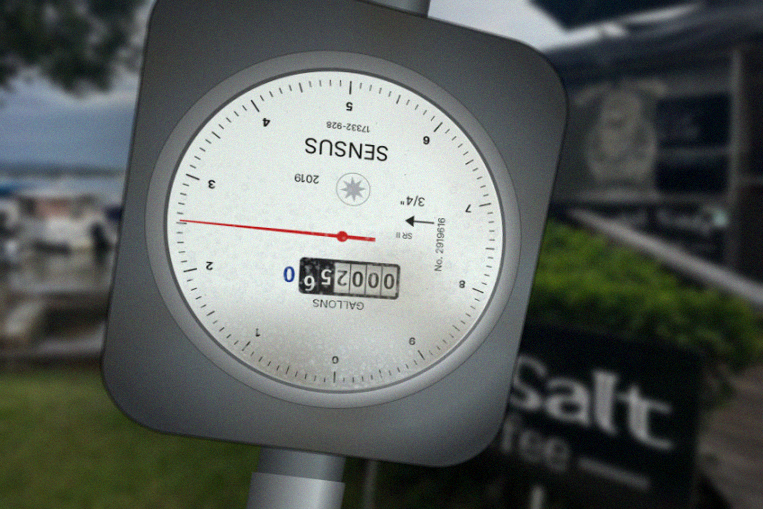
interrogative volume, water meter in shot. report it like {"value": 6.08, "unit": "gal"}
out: {"value": 2562.5, "unit": "gal"}
